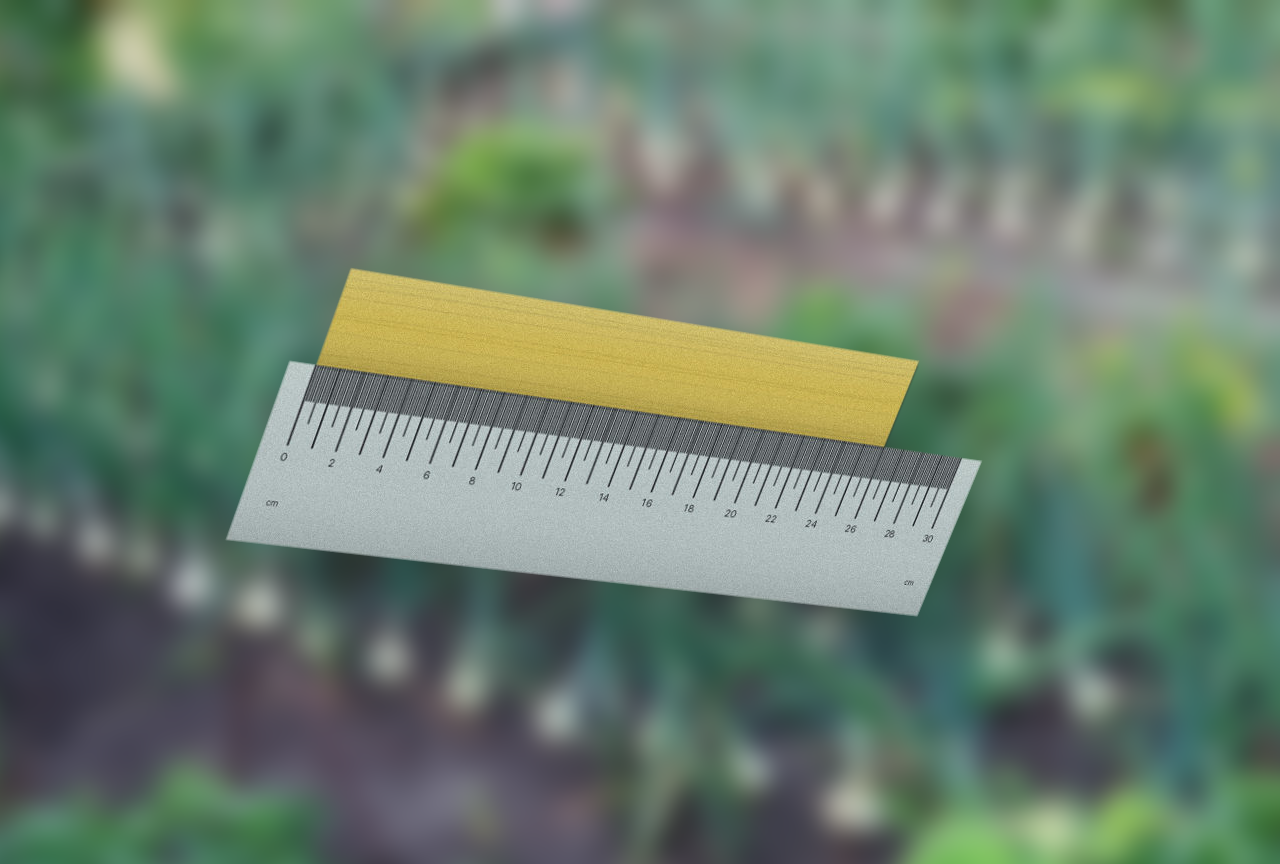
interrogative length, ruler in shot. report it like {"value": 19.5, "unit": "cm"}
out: {"value": 26, "unit": "cm"}
